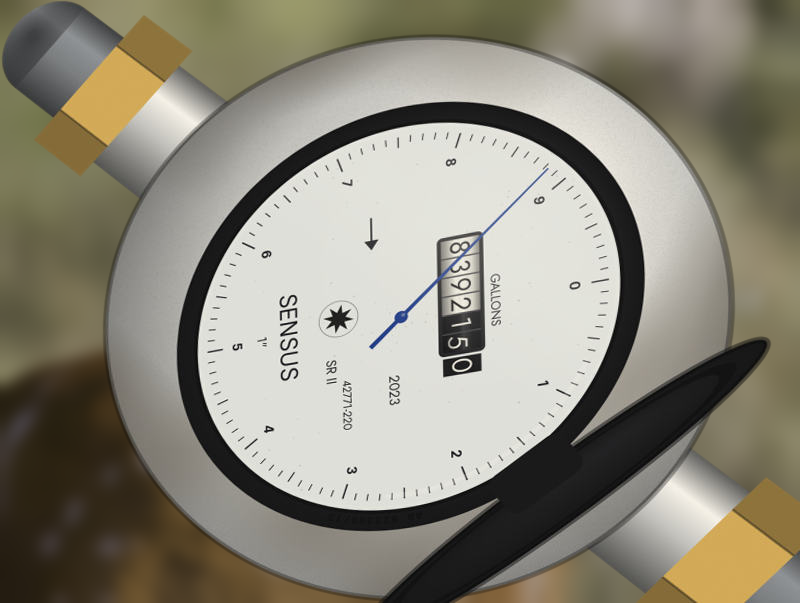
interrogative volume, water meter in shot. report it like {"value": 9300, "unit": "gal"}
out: {"value": 8392148.8, "unit": "gal"}
